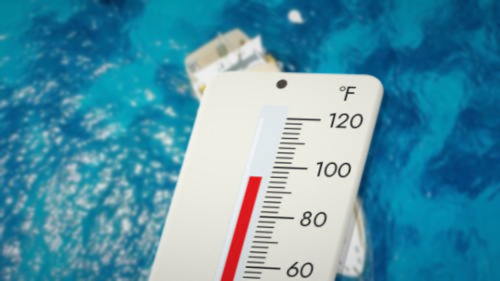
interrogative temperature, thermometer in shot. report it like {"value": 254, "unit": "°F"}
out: {"value": 96, "unit": "°F"}
